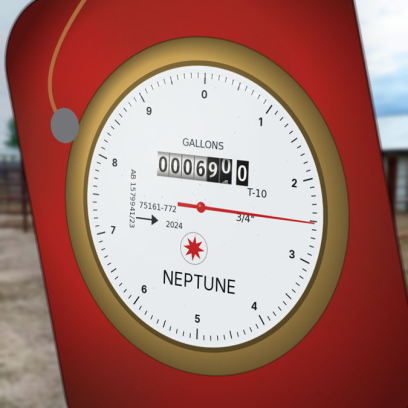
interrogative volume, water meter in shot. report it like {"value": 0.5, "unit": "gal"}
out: {"value": 6902.5, "unit": "gal"}
